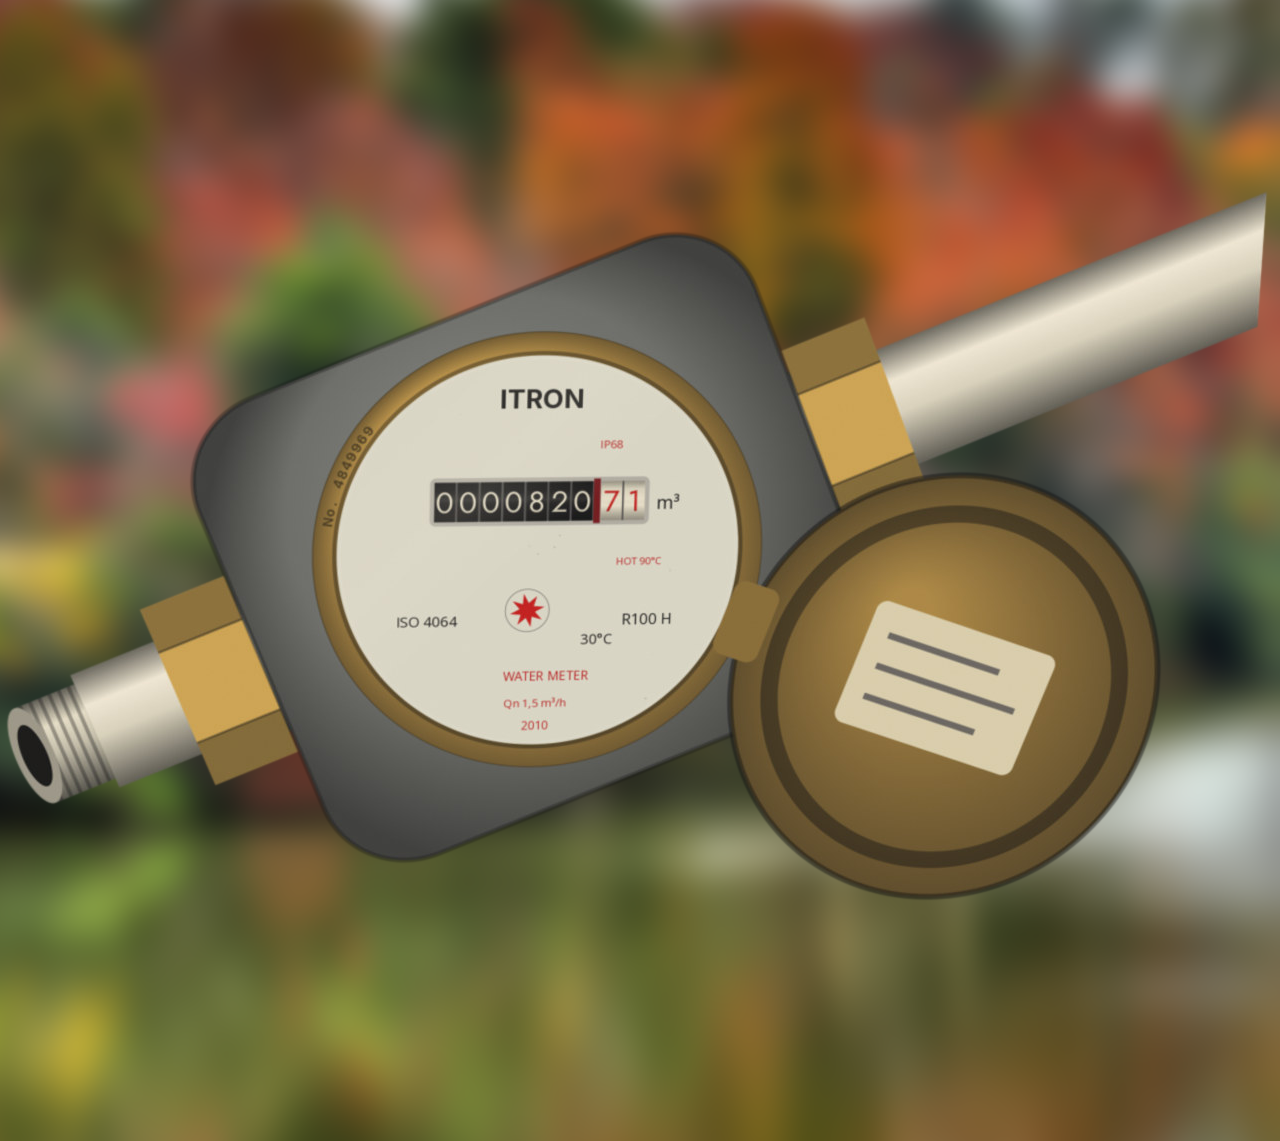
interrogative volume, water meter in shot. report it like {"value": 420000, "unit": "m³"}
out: {"value": 820.71, "unit": "m³"}
